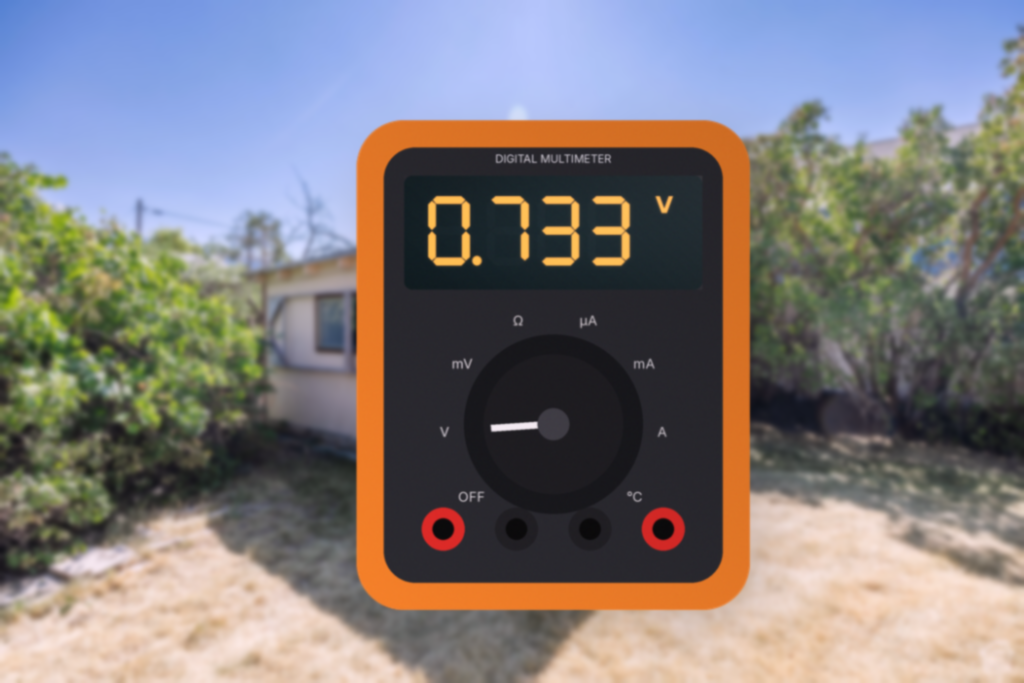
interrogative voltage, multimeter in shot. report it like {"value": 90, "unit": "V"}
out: {"value": 0.733, "unit": "V"}
